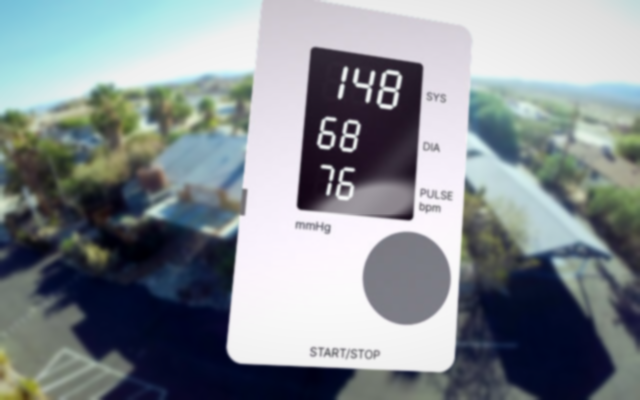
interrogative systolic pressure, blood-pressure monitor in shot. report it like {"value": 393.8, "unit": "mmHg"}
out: {"value": 148, "unit": "mmHg"}
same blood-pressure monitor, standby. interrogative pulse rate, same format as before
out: {"value": 76, "unit": "bpm"}
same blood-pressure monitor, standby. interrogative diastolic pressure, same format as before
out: {"value": 68, "unit": "mmHg"}
